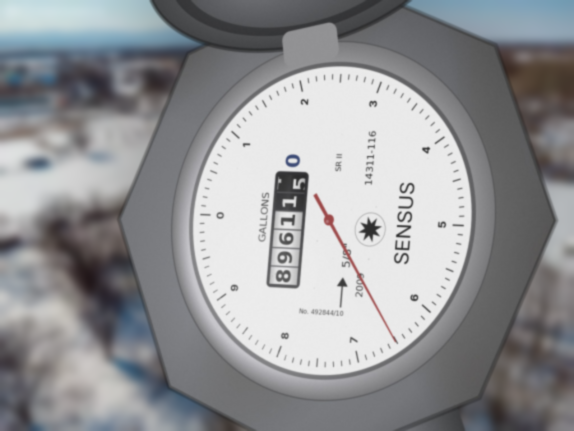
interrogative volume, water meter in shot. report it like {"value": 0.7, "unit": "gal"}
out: {"value": 8961146.5, "unit": "gal"}
